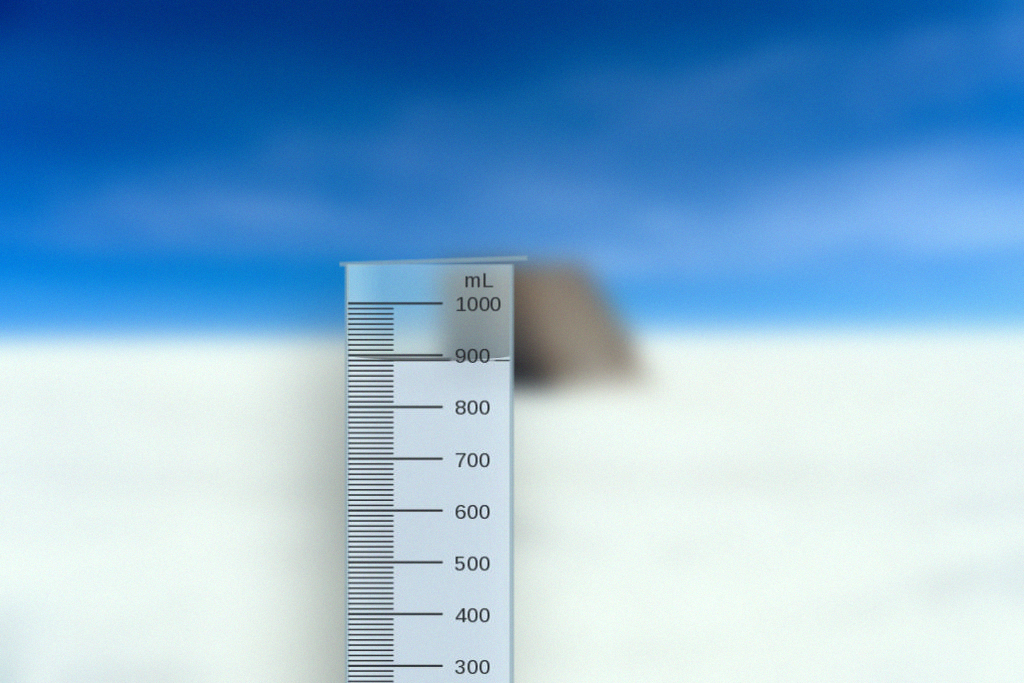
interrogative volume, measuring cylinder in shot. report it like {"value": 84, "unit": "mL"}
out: {"value": 890, "unit": "mL"}
